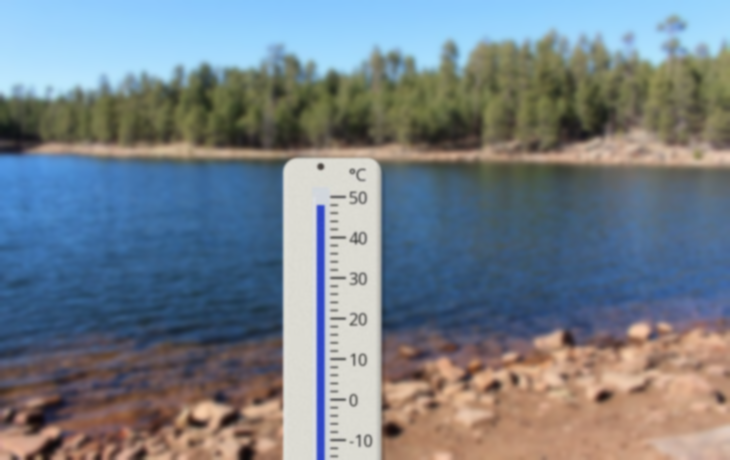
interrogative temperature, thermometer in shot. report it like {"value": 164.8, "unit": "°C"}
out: {"value": 48, "unit": "°C"}
